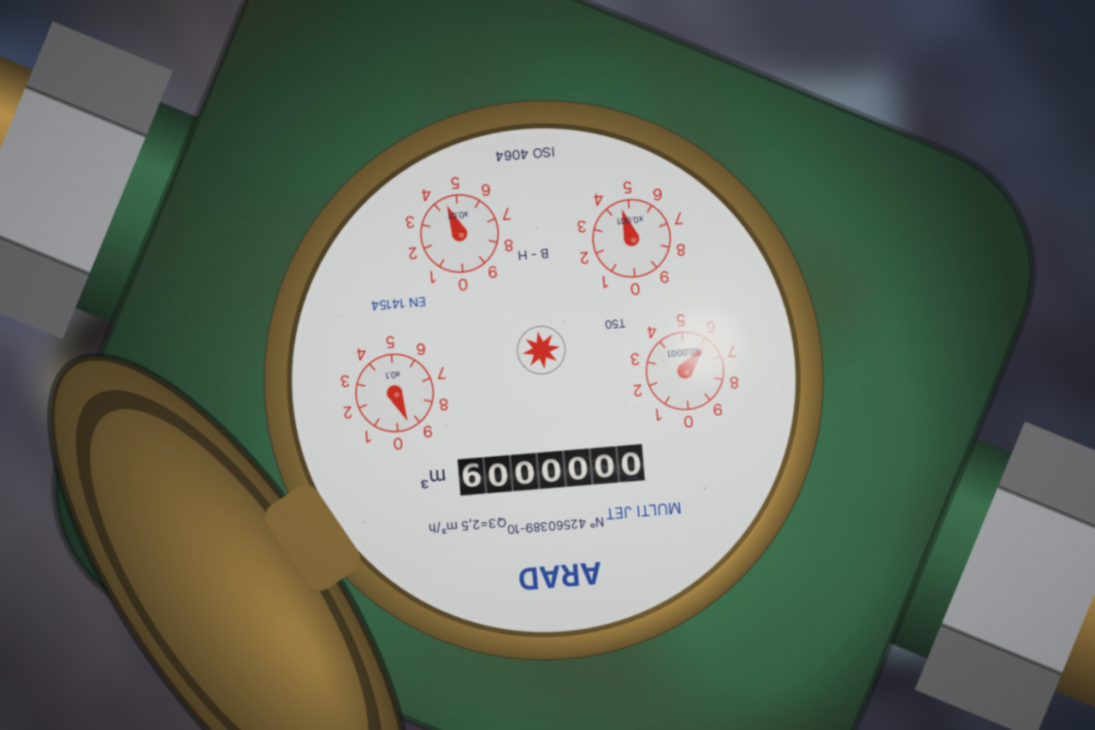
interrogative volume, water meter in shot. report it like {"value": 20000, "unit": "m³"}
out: {"value": 8.9446, "unit": "m³"}
